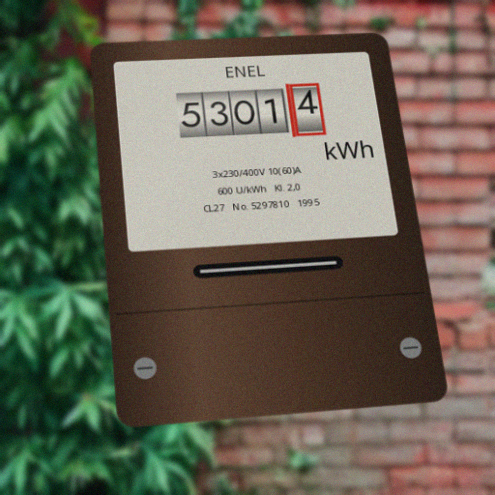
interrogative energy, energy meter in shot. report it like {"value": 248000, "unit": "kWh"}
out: {"value": 5301.4, "unit": "kWh"}
